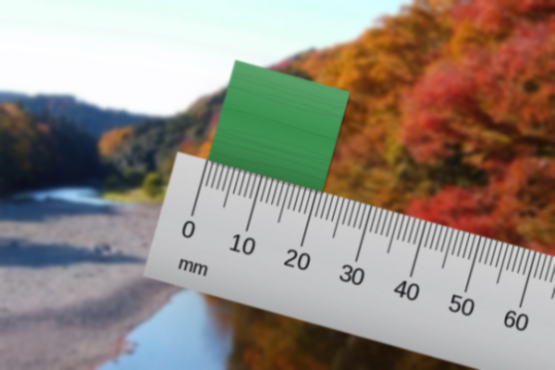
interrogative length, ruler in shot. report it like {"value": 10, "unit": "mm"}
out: {"value": 21, "unit": "mm"}
